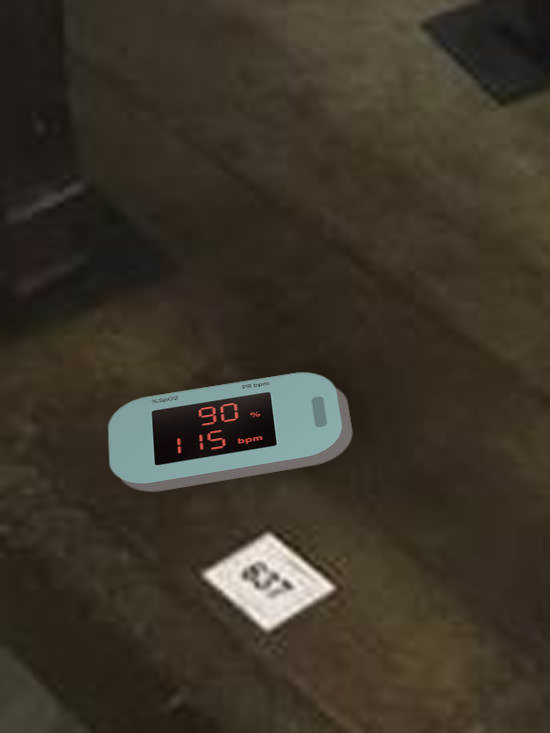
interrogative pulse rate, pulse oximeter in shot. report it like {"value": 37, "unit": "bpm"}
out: {"value": 115, "unit": "bpm"}
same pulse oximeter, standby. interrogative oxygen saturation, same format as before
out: {"value": 90, "unit": "%"}
